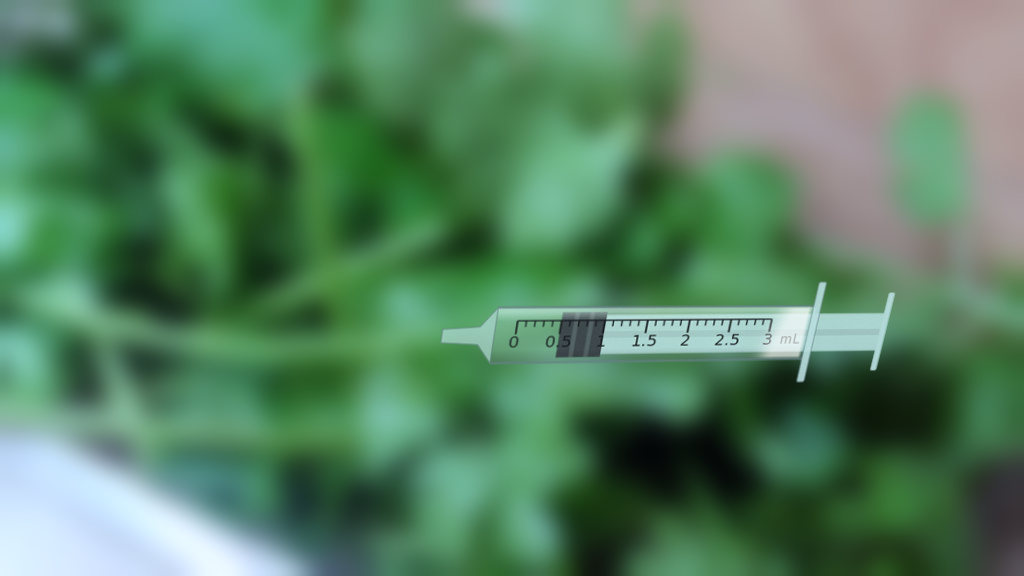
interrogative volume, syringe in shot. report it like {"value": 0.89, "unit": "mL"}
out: {"value": 0.5, "unit": "mL"}
